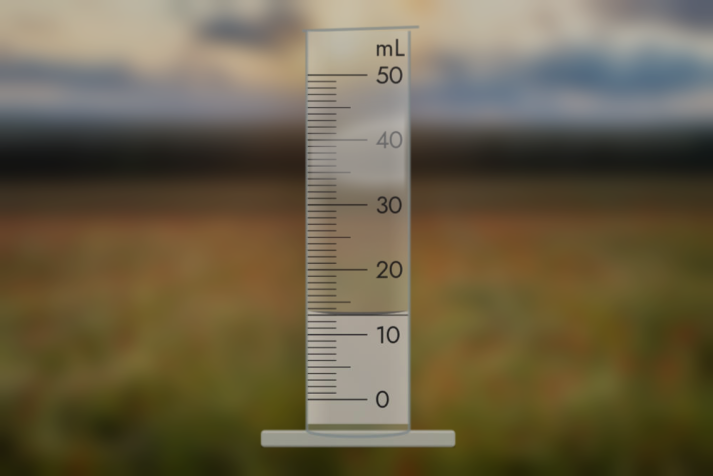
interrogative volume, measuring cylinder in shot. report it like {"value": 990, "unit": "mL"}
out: {"value": 13, "unit": "mL"}
